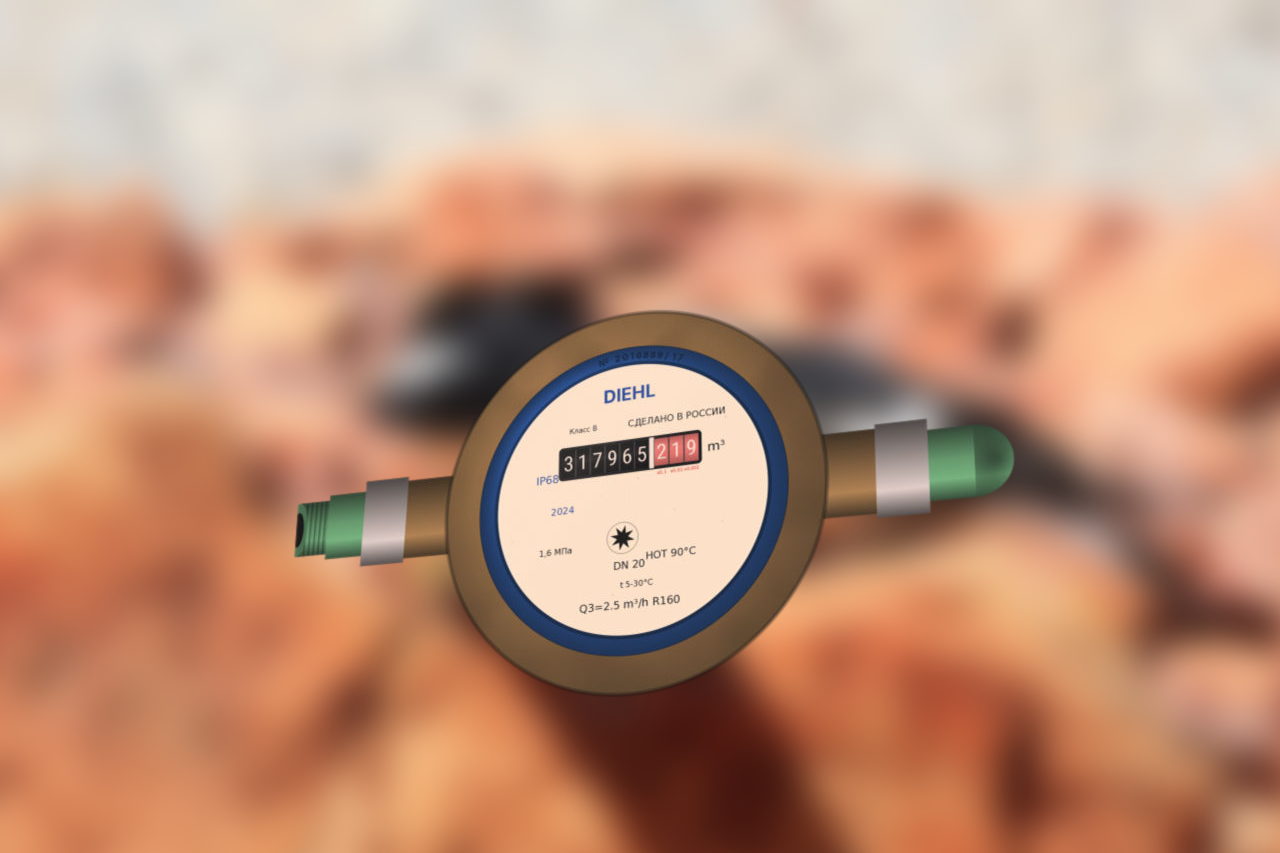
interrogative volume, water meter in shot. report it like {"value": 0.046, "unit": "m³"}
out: {"value": 317965.219, "unit": "m³"}
